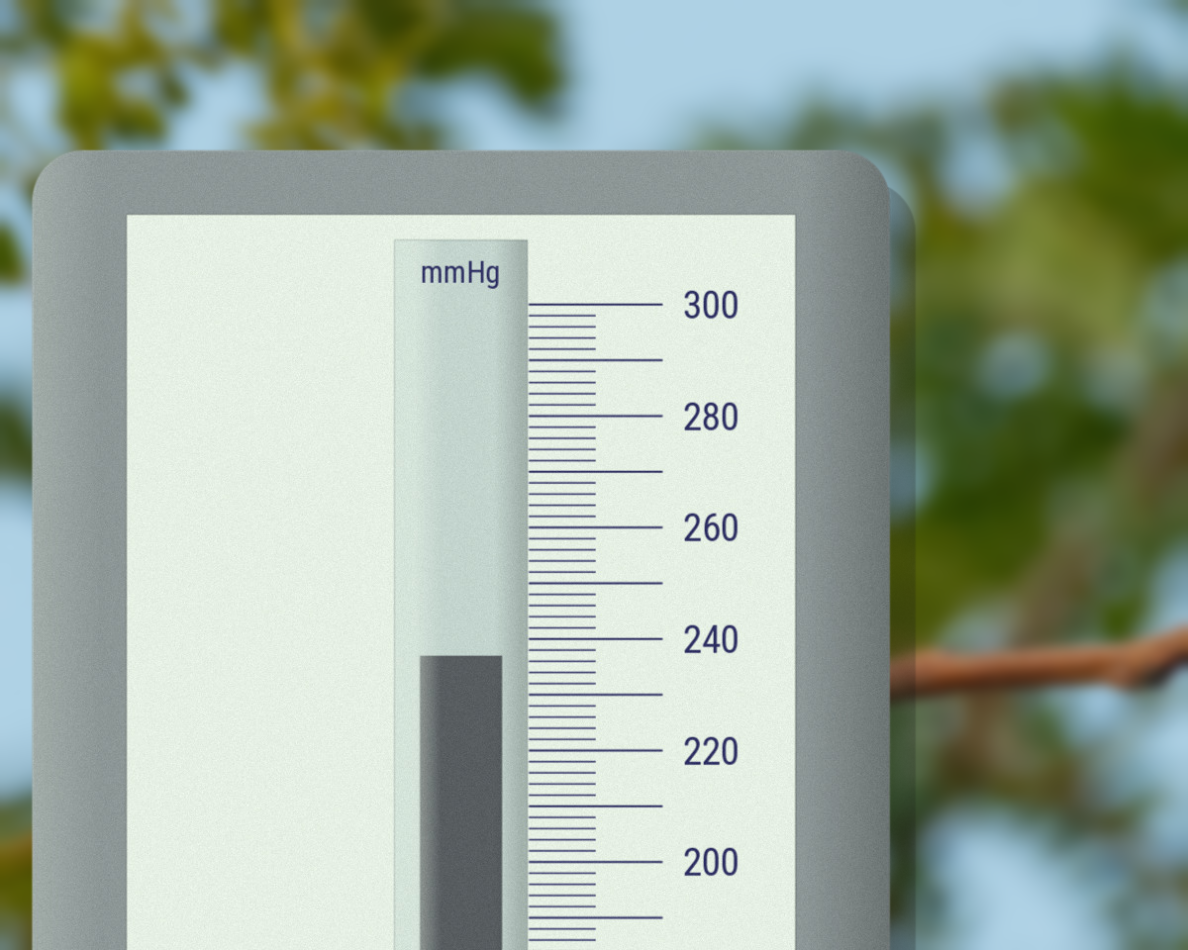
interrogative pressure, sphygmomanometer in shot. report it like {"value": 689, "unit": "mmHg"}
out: {"value": 237, "unit": "mmHg"}
